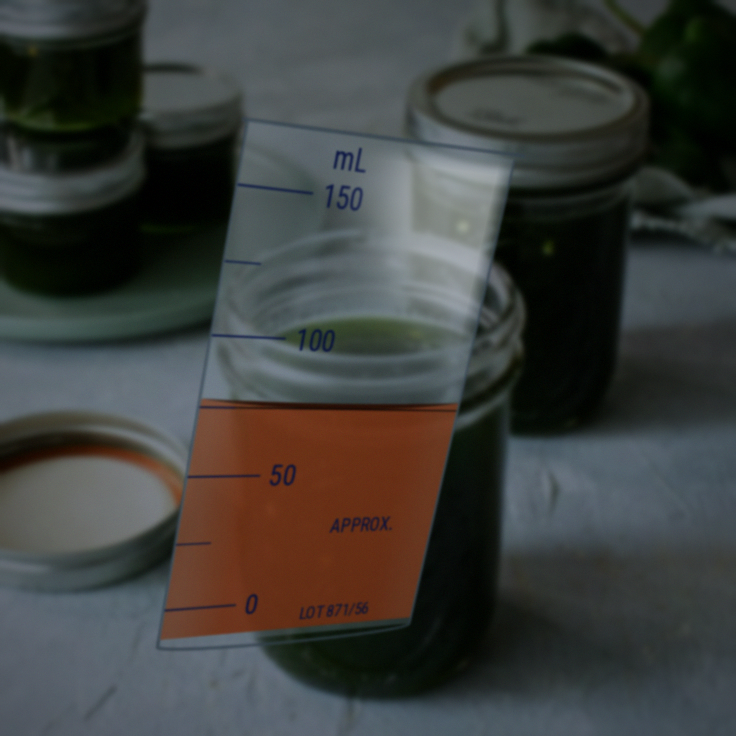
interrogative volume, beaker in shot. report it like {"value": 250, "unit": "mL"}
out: {"value": 75, "unit": "mL"}
